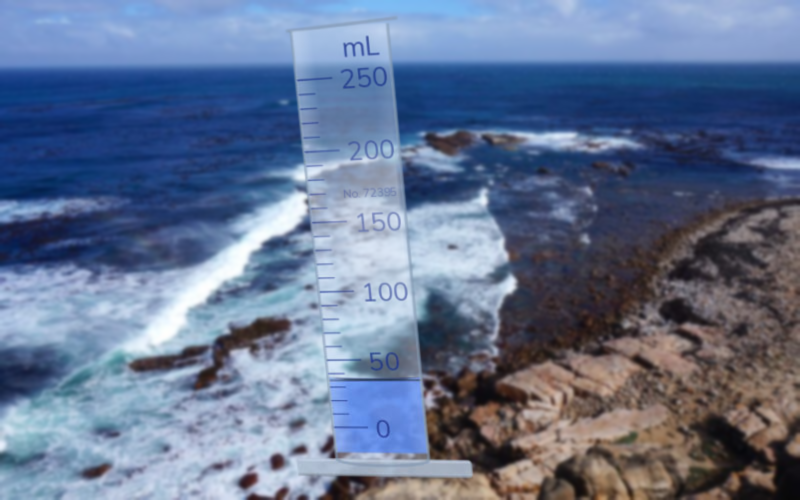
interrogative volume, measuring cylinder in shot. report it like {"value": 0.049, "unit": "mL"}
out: {"value": 35, "unit": "mL"}
